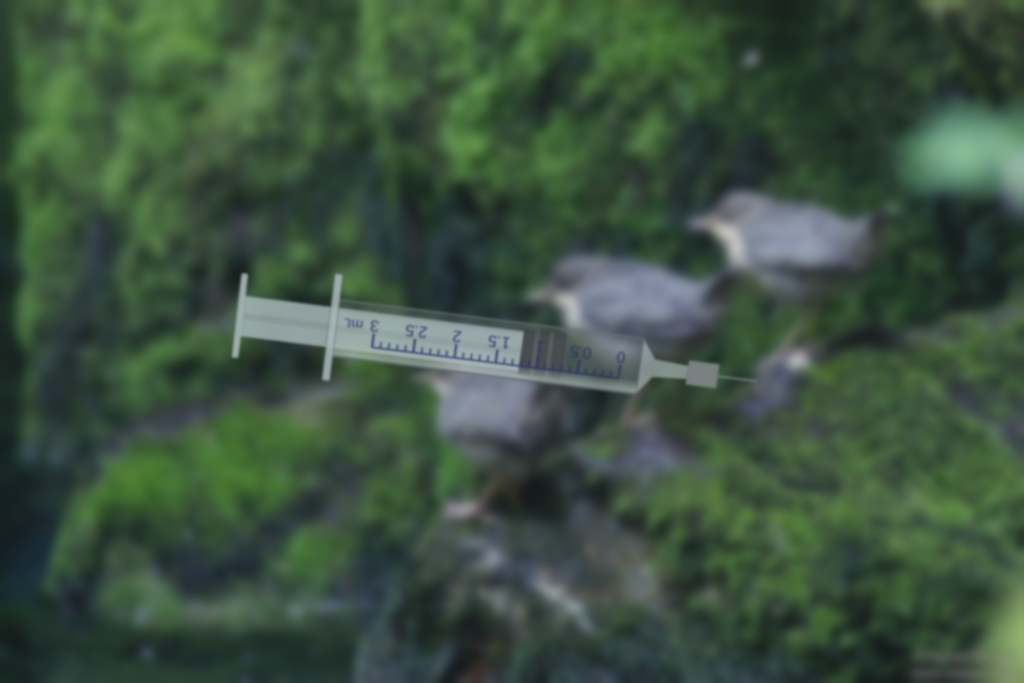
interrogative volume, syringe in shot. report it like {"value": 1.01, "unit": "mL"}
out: {"value": 0.7, "unit": "mL"}
